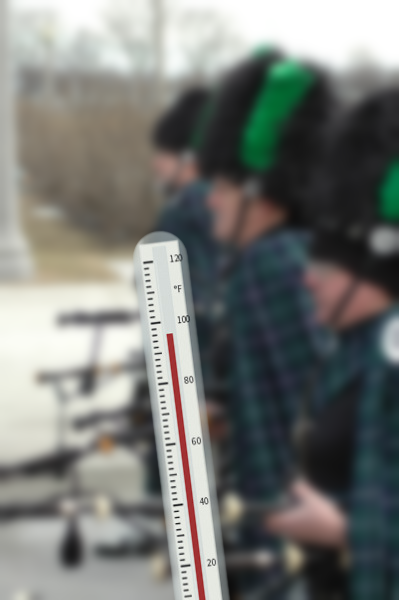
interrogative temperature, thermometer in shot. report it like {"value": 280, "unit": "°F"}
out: {"value": 96, "unit": "°F"}
